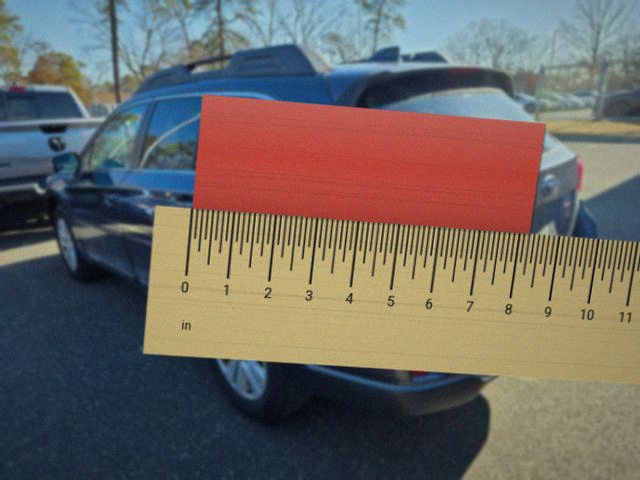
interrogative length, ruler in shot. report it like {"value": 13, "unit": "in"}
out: {"value": 8.25, "unit": "in"}
